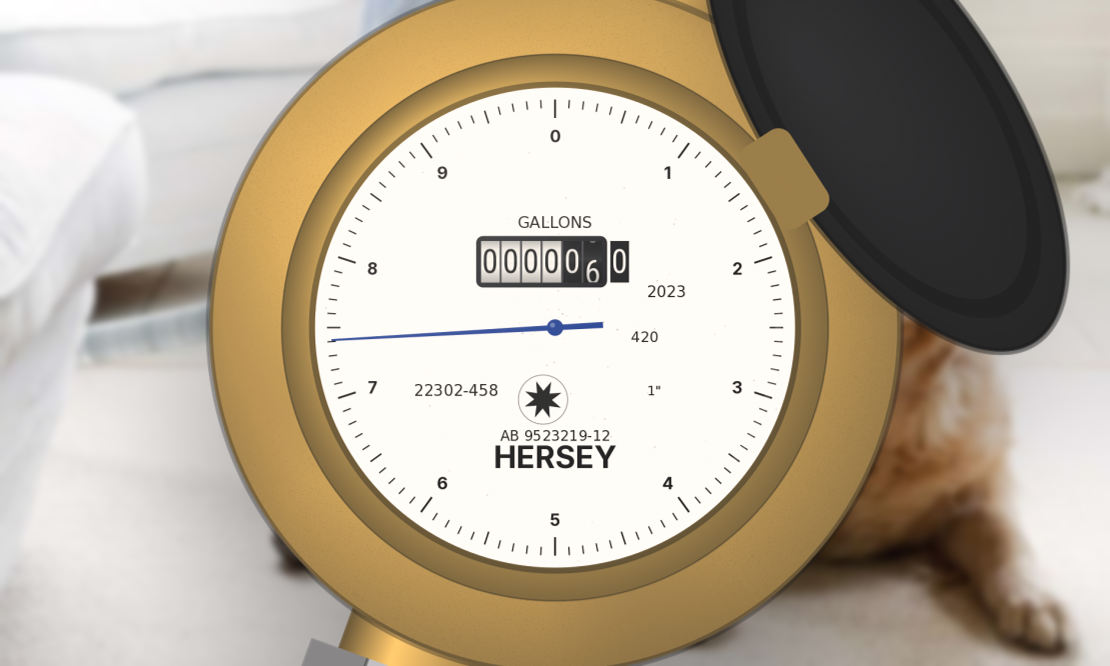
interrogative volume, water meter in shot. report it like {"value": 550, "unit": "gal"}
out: {"value": 57.4, "unit": "gal"}
